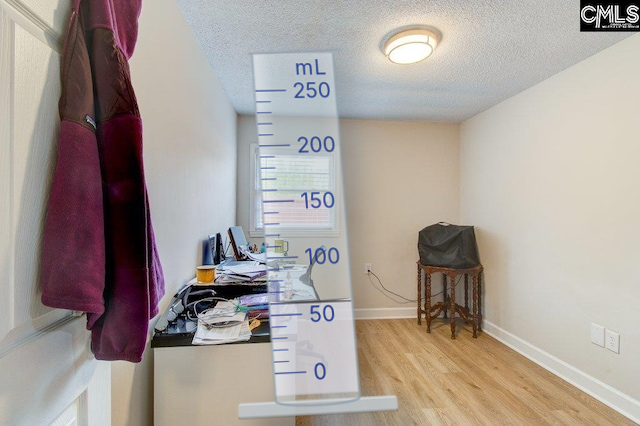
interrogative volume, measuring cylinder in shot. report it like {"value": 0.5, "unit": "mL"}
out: {"value": 60, "unit": "mL"}
